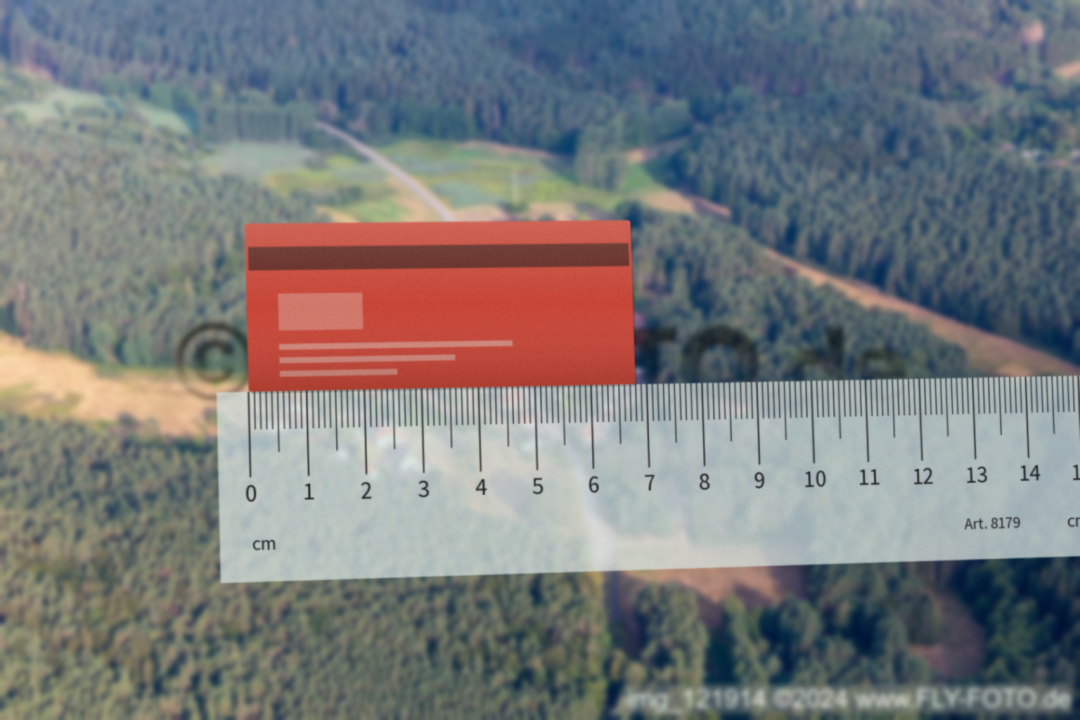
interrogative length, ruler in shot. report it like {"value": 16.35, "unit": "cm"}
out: {"value": 6.8, "unit": "cm"}
